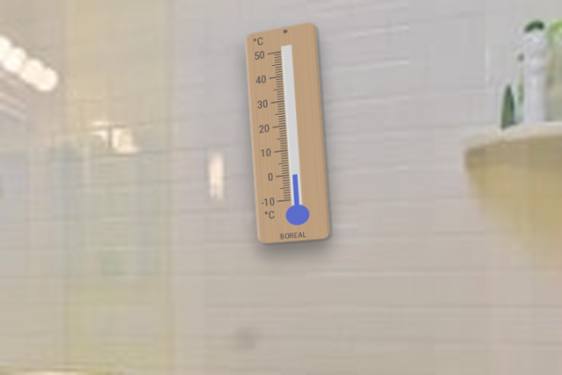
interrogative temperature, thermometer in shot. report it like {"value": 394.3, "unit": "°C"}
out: {"value": 0, "unit": "°C"}
